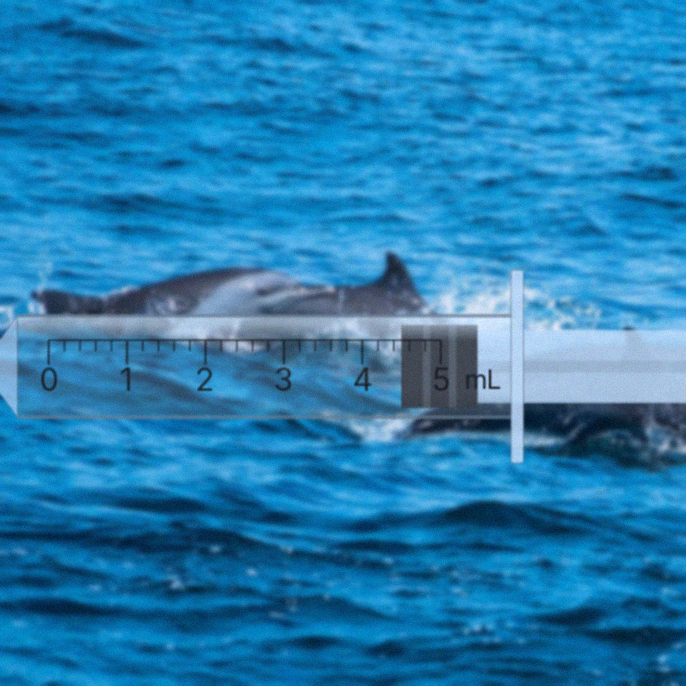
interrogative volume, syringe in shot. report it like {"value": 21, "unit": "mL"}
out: {"value": 4.5, "unit": "mL"}
